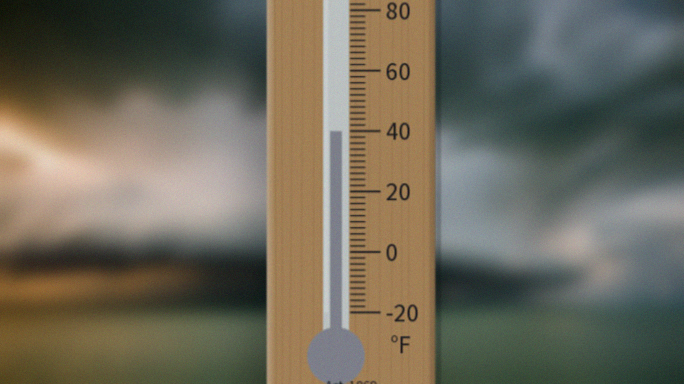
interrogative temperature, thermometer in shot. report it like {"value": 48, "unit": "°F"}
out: {"value": 40, "unit": "°F"}
